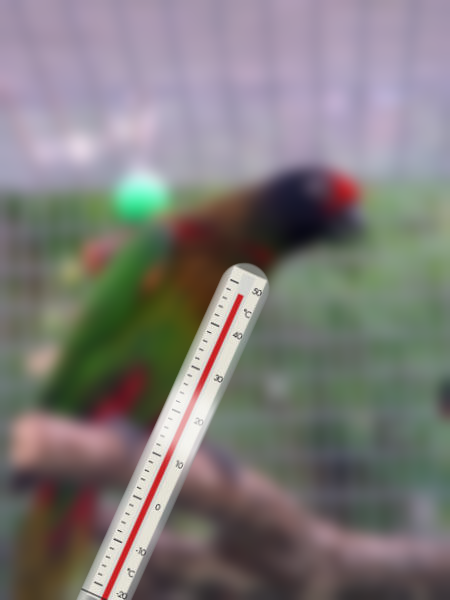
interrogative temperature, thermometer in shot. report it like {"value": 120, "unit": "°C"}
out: {"value": 48, "unit": "°C"}
